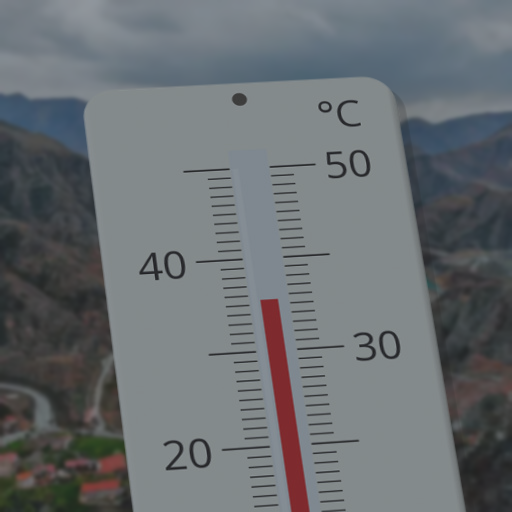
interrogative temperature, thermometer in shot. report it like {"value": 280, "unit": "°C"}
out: {"value": 35.5, "unit": "°C"}
